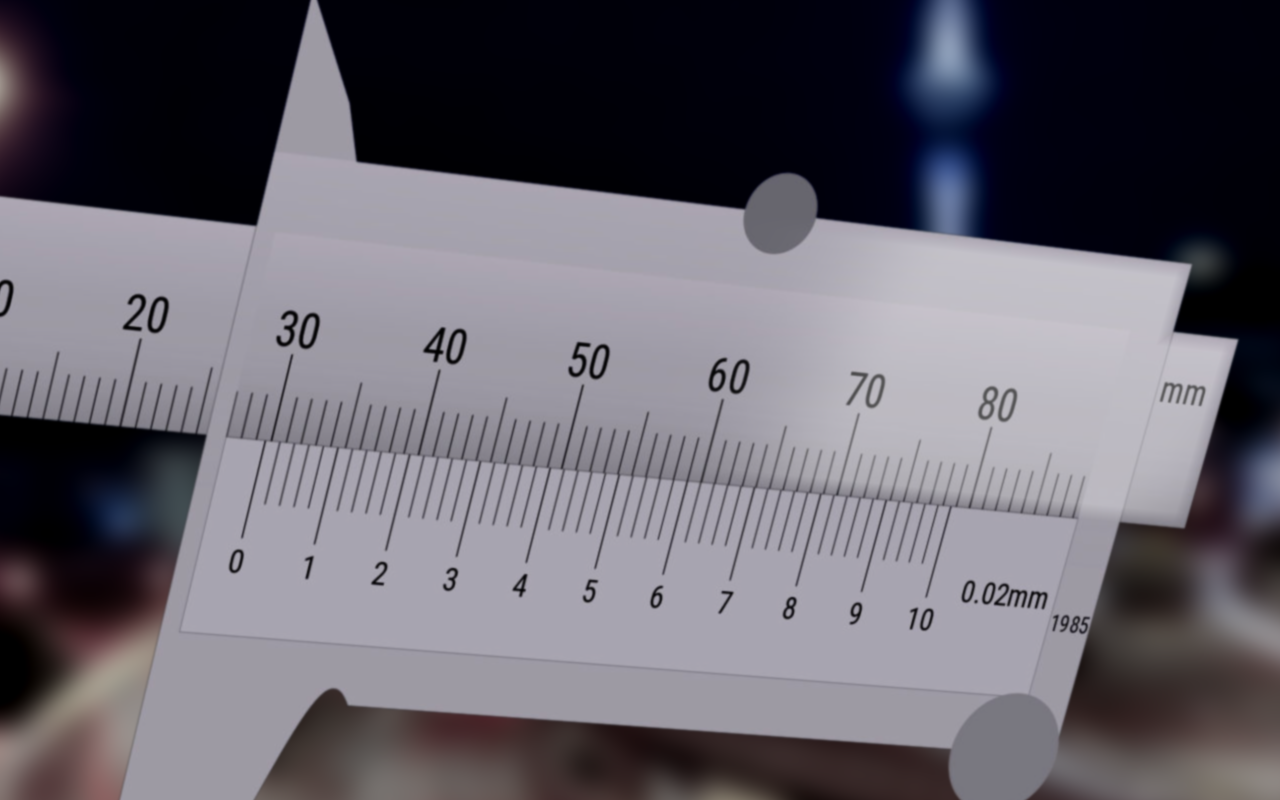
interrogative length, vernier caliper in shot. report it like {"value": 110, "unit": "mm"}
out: {"value": 29.6, "unit": "mm"}
